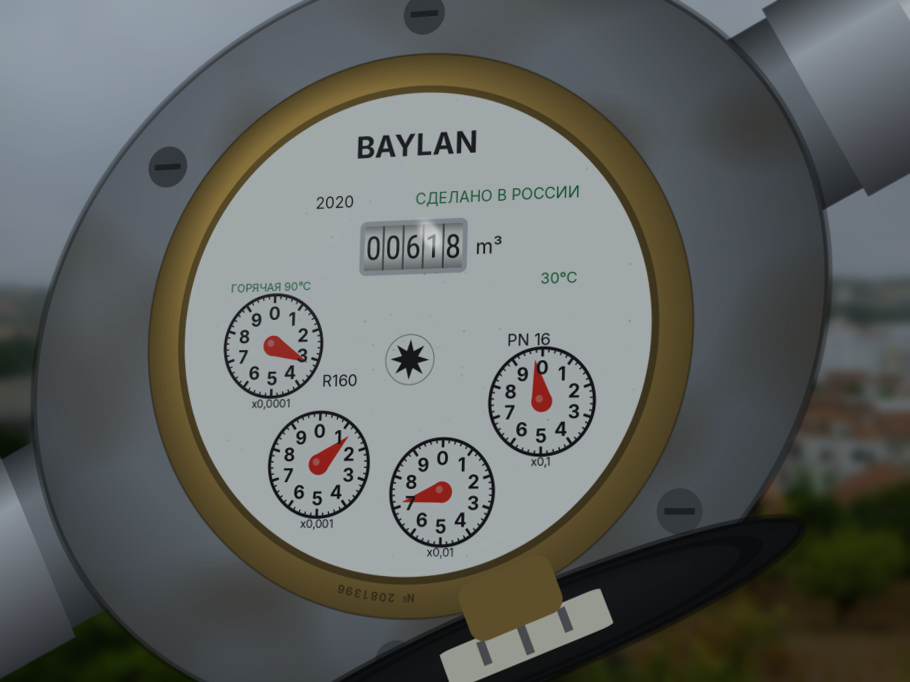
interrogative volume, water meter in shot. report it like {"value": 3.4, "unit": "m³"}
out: {"value": 617.9713, "unit": "m³"}
